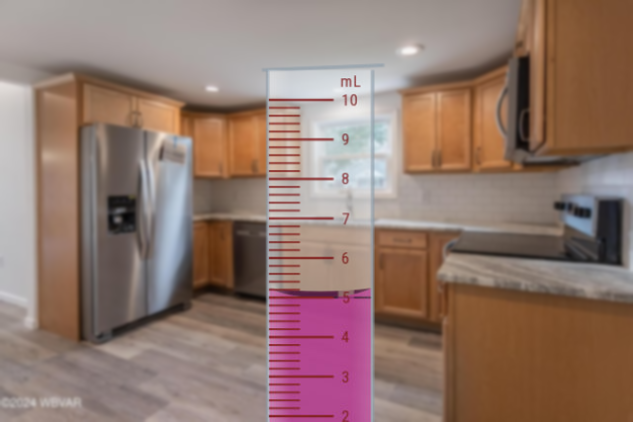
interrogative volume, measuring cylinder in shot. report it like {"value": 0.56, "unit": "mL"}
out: {"value": 5, "unit": "mL"}
